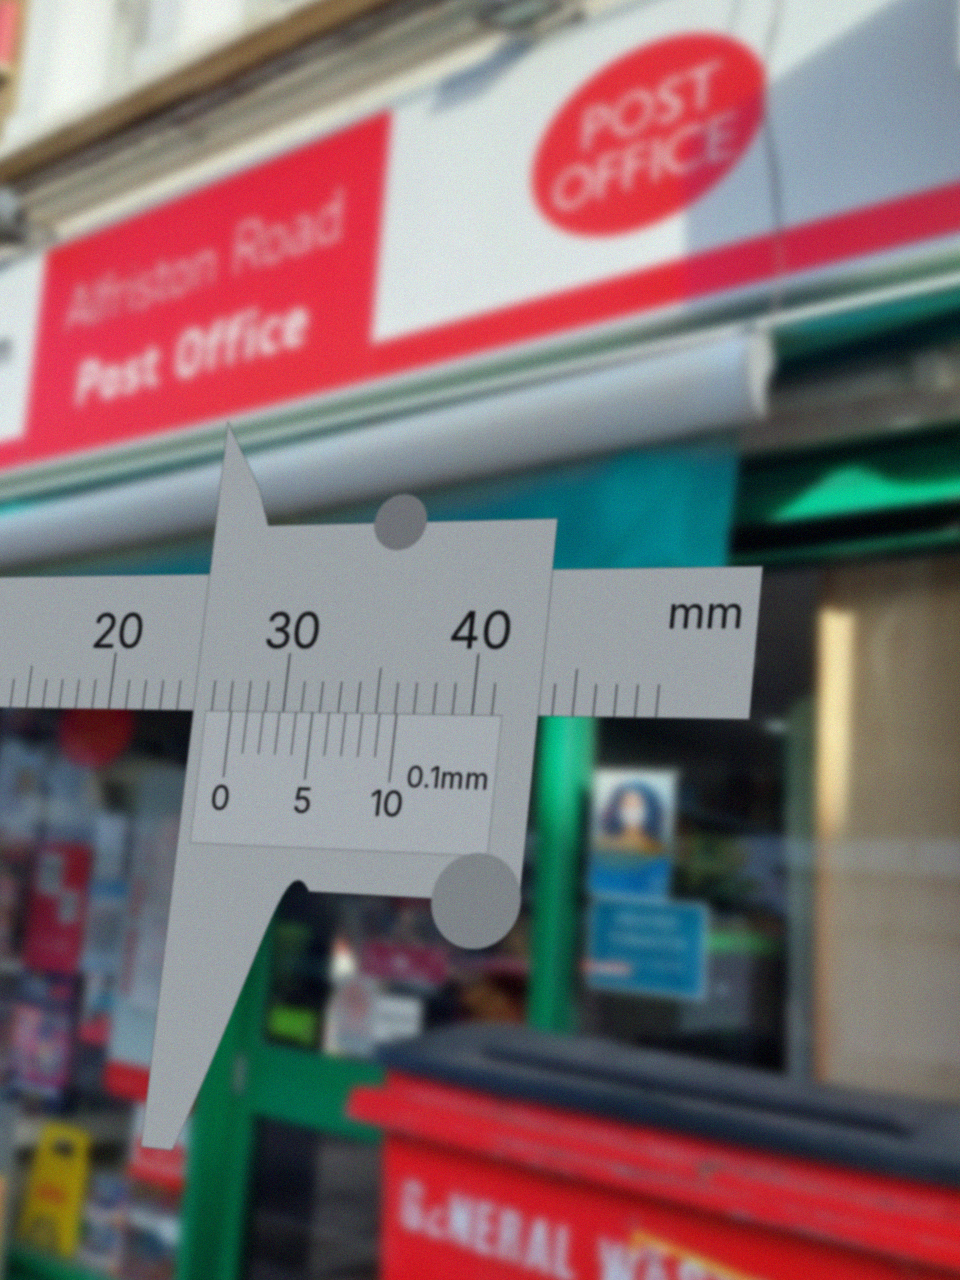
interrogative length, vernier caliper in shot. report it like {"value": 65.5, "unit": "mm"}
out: {"value": 27.1, "unit": "mm"}
